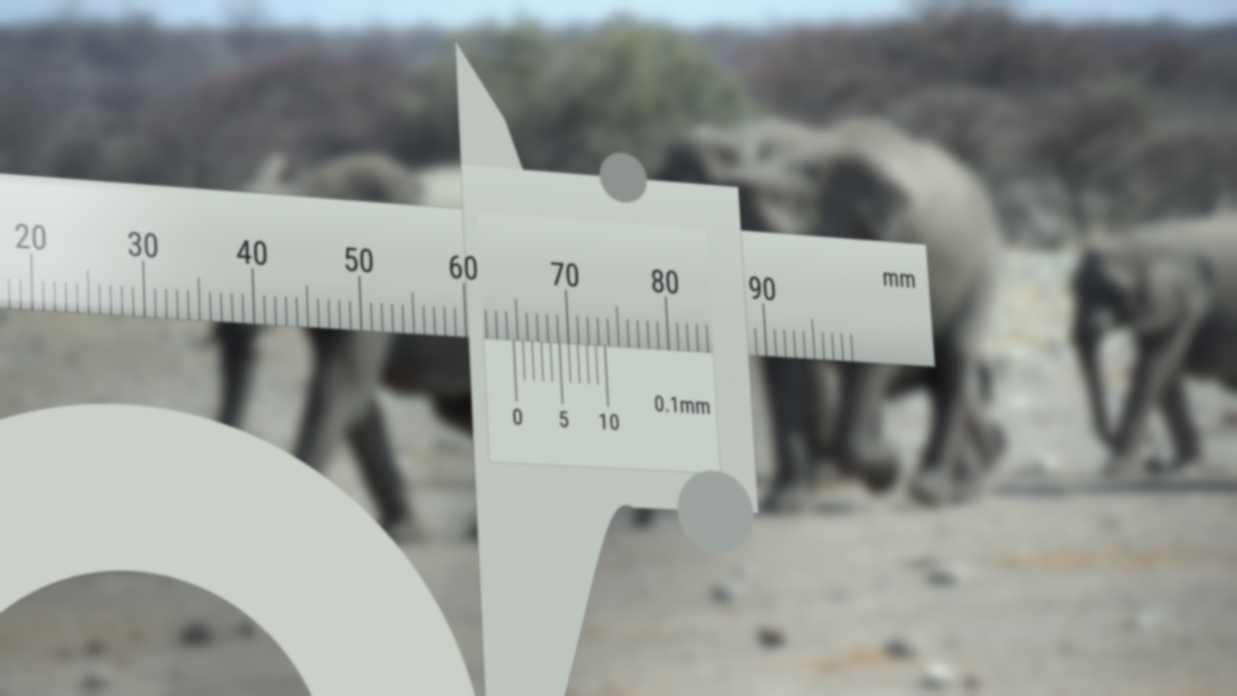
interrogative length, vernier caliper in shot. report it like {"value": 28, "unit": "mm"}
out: {"value": 64.6, "unit": "mm"}
